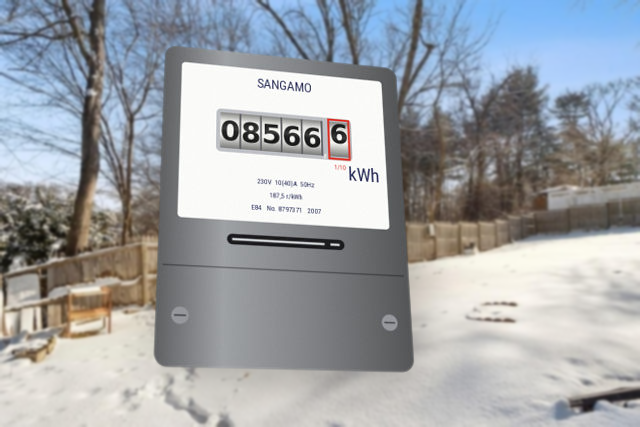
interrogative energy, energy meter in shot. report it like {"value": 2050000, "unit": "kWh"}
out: {"value": 8566.6, "unit": "kWh"}
